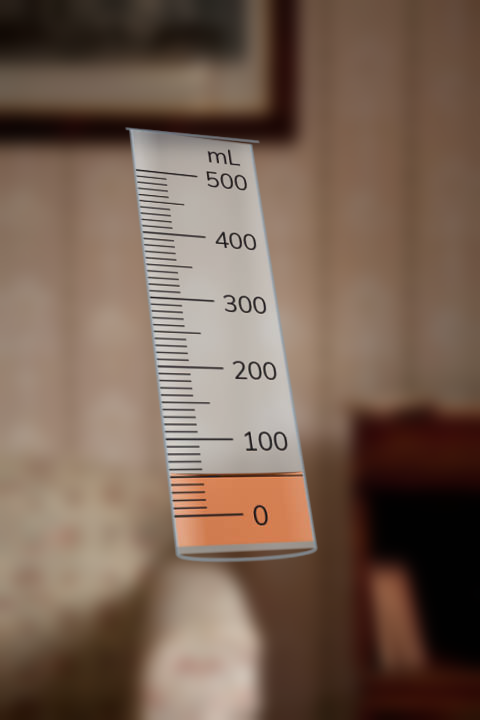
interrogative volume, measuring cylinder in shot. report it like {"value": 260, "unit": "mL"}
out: {"value": 50, "unit": "mL"}
